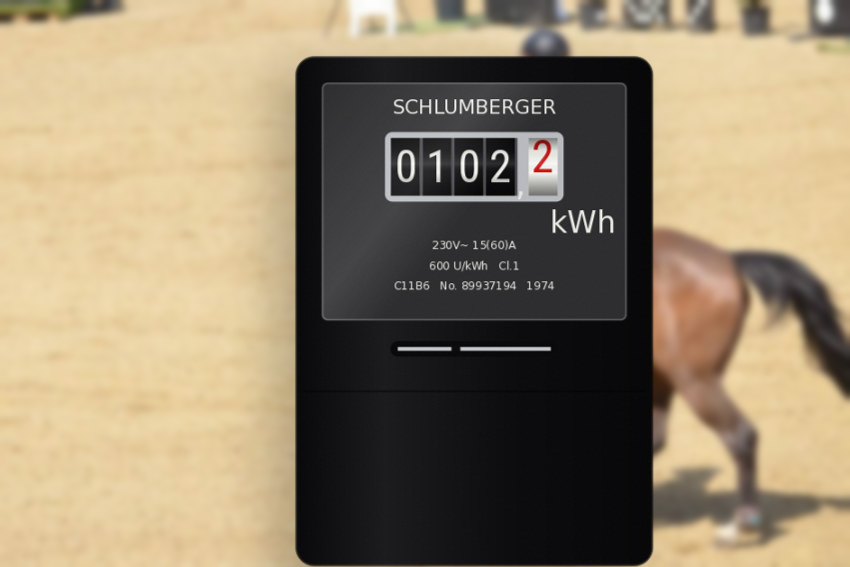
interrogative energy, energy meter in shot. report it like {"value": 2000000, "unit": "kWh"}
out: {"value": 102.2, "unit": "kWh"}
